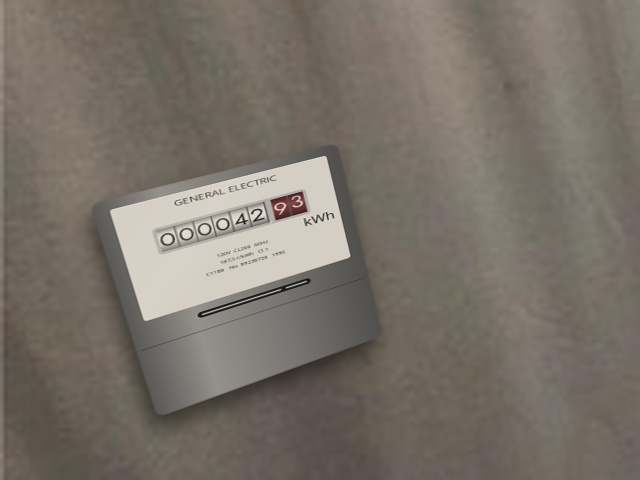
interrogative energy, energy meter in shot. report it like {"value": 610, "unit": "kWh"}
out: {"value": 42.93, "unit": "kWh"}
